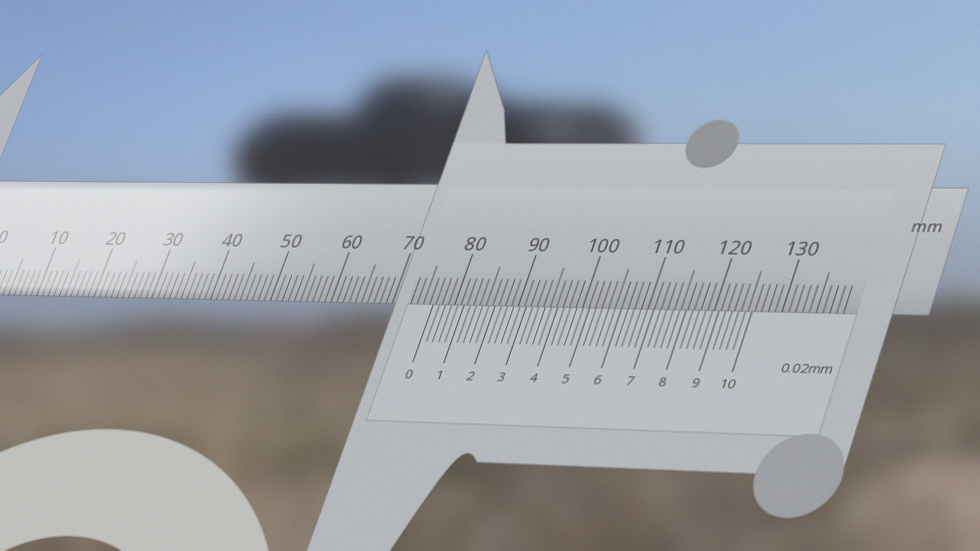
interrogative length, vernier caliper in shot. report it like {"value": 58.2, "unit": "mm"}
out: {"value": 76.6, "unit": "mm"}
